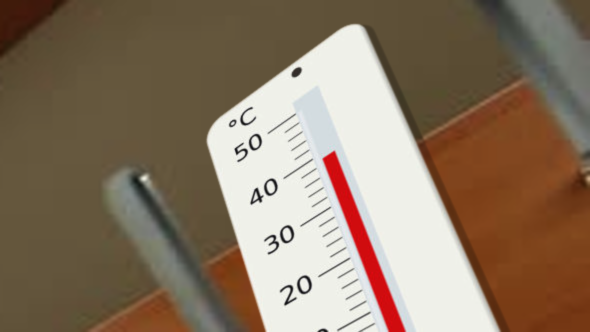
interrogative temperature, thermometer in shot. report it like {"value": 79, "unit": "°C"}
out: {"value": 39, "unit": "°C"}
